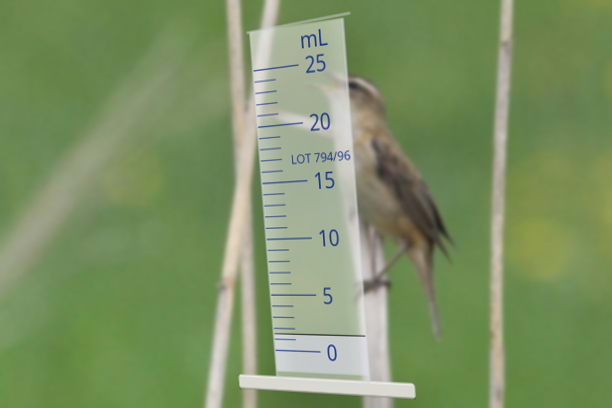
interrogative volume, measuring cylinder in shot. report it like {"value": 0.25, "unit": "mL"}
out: {"value": 1.5, "unit": "mL"}
